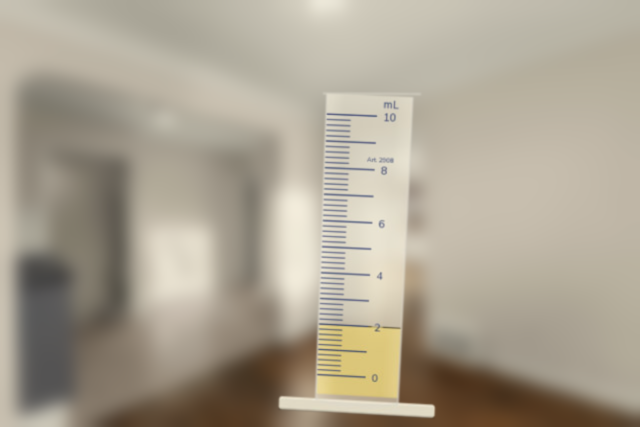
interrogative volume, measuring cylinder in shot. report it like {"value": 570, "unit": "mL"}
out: {"value": 2, "unit": "mL"}
